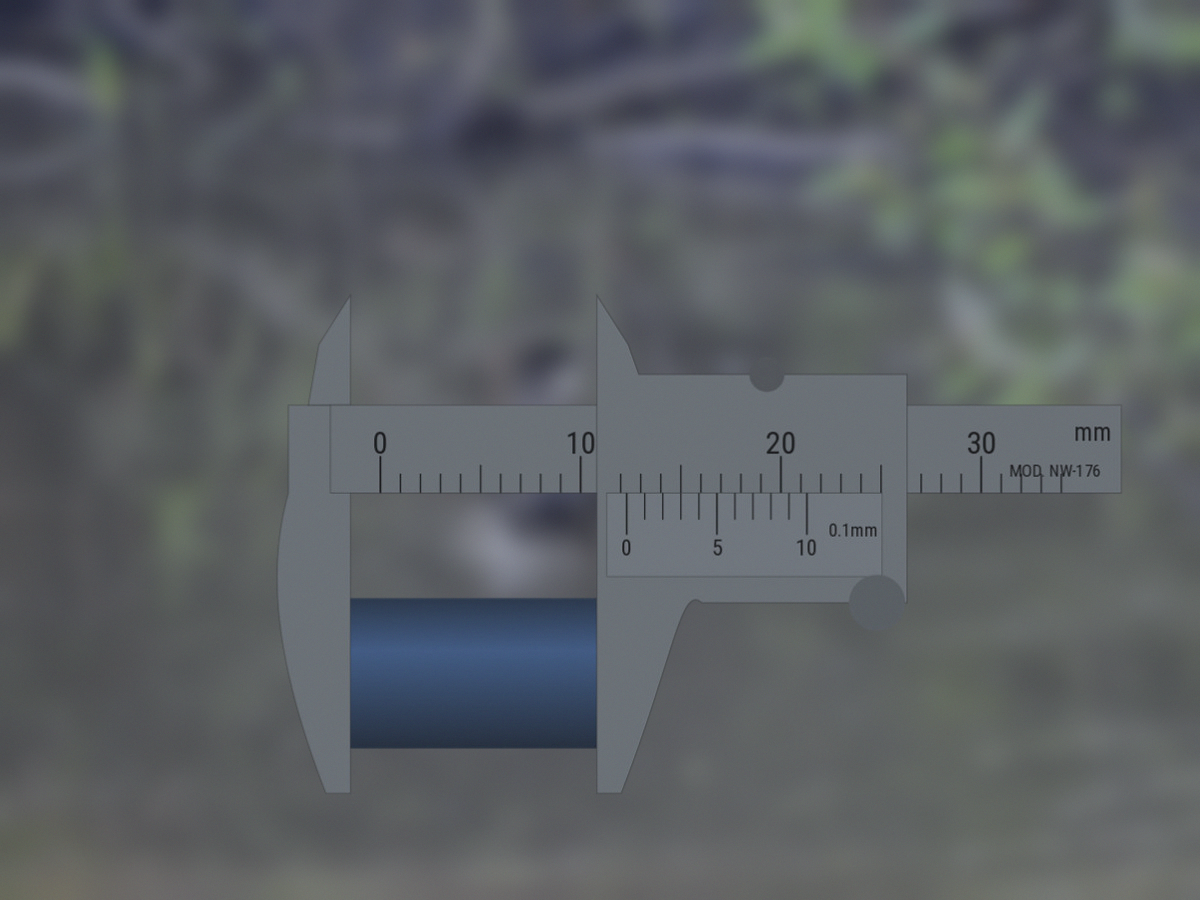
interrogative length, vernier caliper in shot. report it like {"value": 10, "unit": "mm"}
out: {"value": 12.3, "unit": "mm"}
